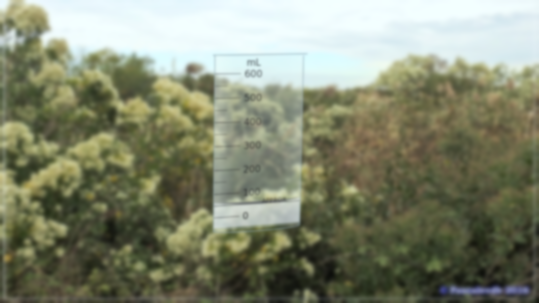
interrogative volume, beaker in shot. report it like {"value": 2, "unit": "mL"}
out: {"value": 50, "unit": "mL"}
